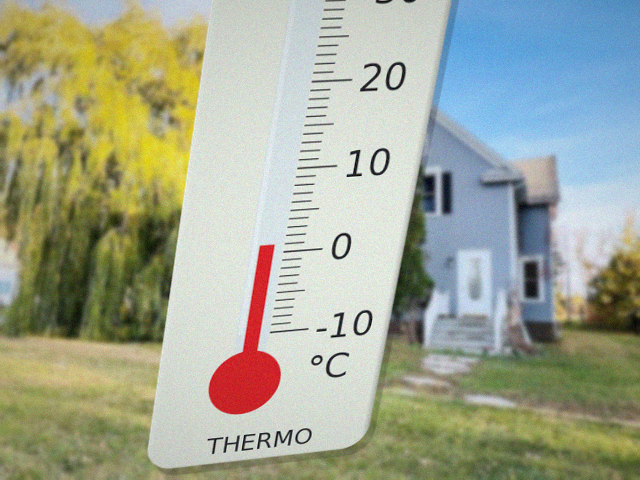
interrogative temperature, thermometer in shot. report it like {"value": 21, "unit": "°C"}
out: {"value": 1, "unit": "°C"}
